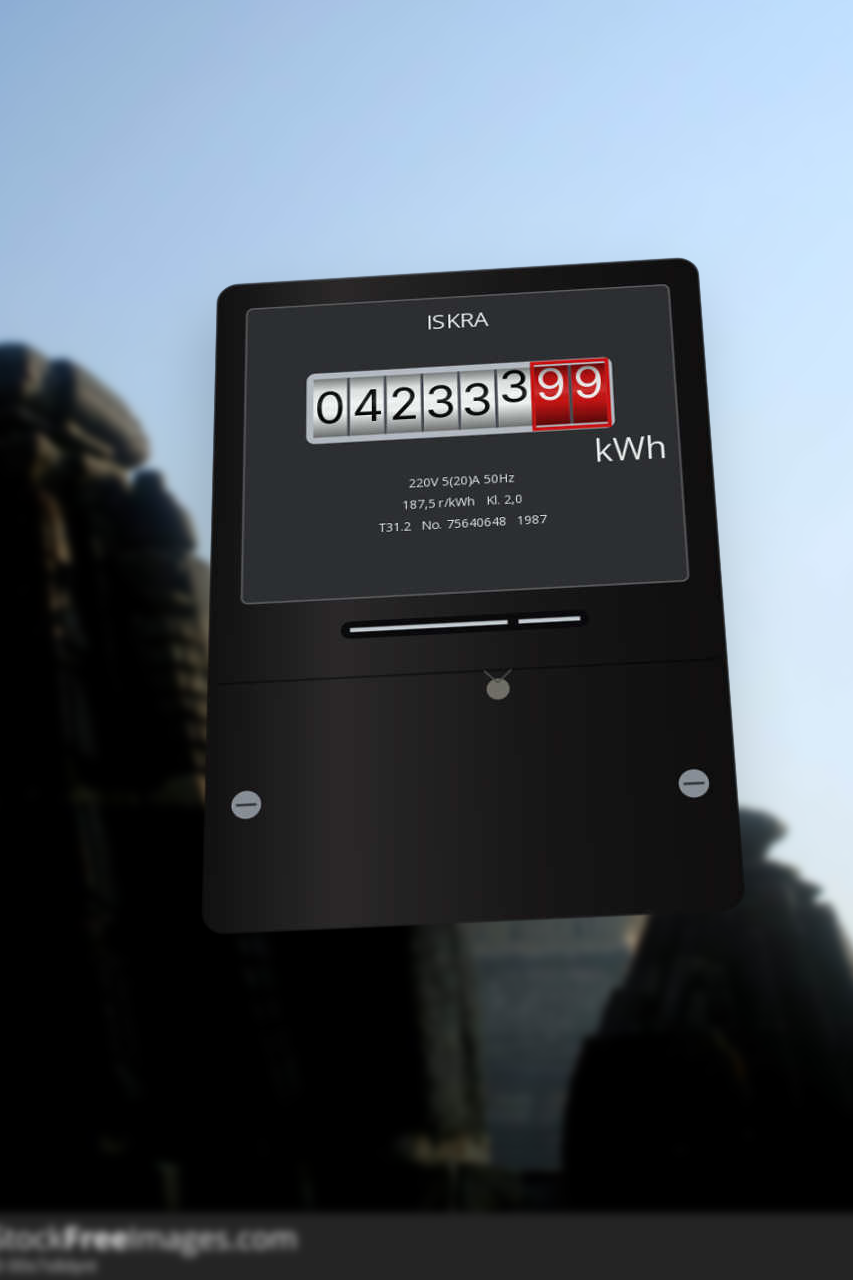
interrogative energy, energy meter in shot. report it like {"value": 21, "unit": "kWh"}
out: {"value": 42333.99, "unit": "kWh"}
